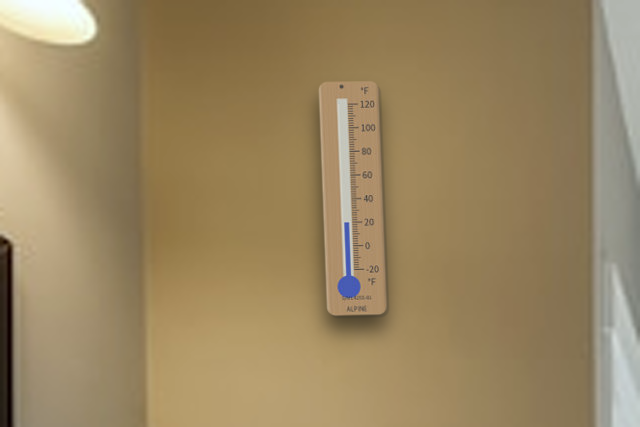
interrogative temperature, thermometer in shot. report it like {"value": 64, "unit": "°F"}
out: {"value": 20, "unit": "°F"}
